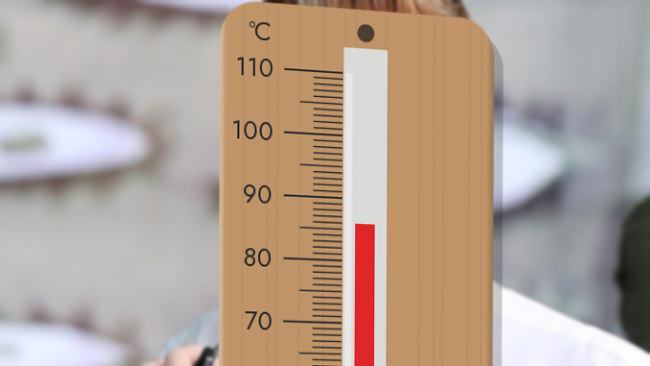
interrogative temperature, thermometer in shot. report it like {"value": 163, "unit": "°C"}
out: {"value": 86, "unit": "°C"}
